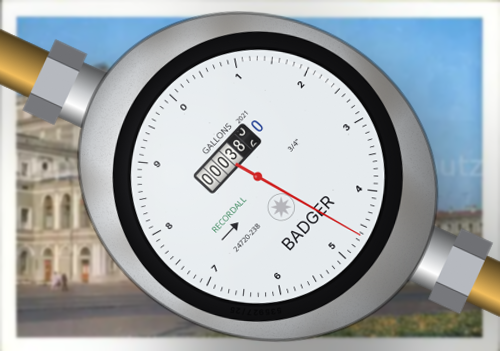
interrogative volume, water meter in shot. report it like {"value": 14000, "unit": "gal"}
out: {"value": 3854.6, "unit": "gal"}
